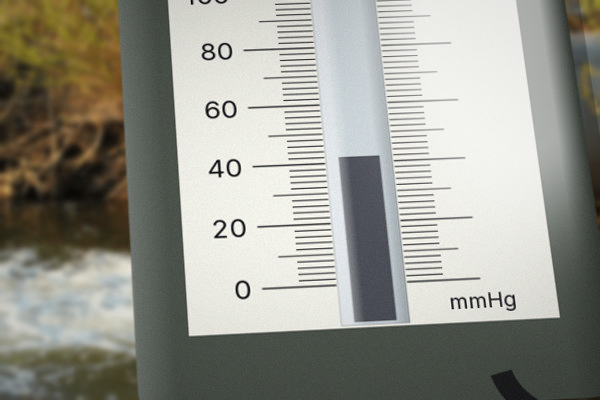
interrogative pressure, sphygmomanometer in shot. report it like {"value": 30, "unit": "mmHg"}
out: {"value": 42, "unit": "mmHg"}
